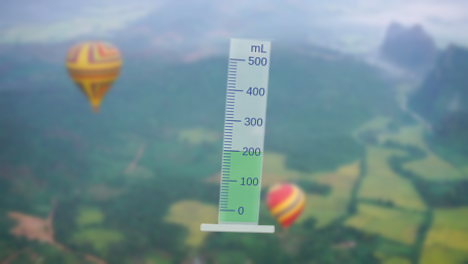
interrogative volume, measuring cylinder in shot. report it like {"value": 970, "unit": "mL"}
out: {"value": 200, "unit": "mL"}
